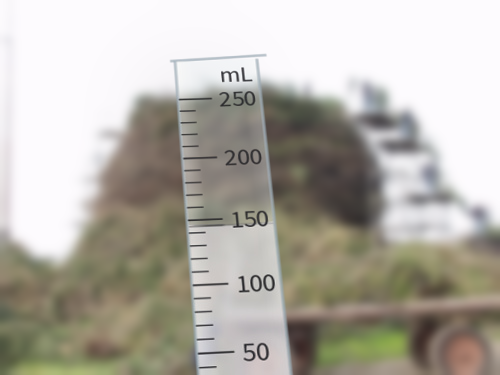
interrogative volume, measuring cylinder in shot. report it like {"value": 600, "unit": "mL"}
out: {"value": 145, "unit": "mL"}
